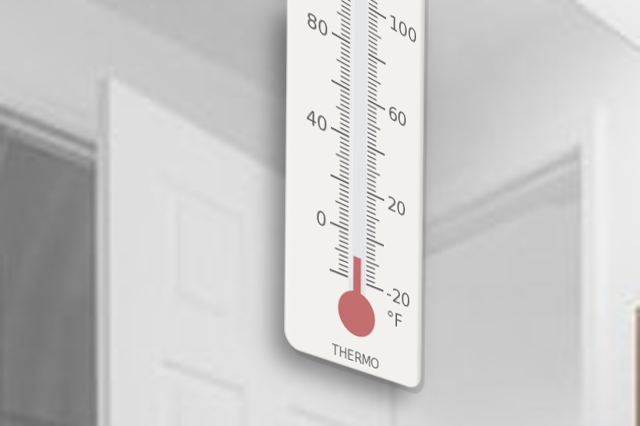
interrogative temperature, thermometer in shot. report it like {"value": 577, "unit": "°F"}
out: {"value": -10, "unit": "°F"}
